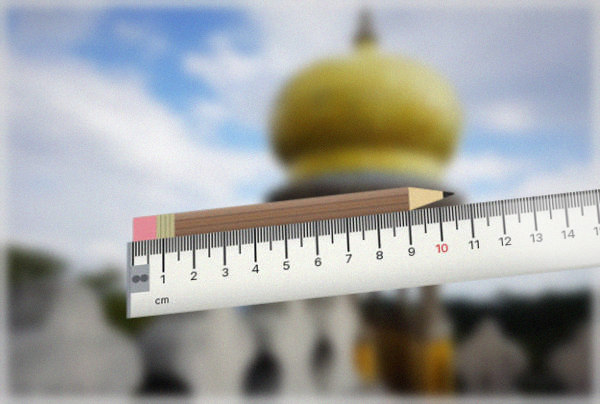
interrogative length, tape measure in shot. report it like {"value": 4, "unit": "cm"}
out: {"value": 10.5, "unit": "cm"}
